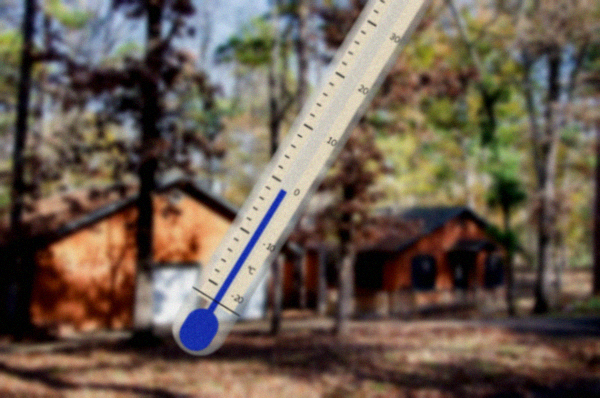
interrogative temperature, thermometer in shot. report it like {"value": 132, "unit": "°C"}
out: {"value": -1, "unit": "°C"}
